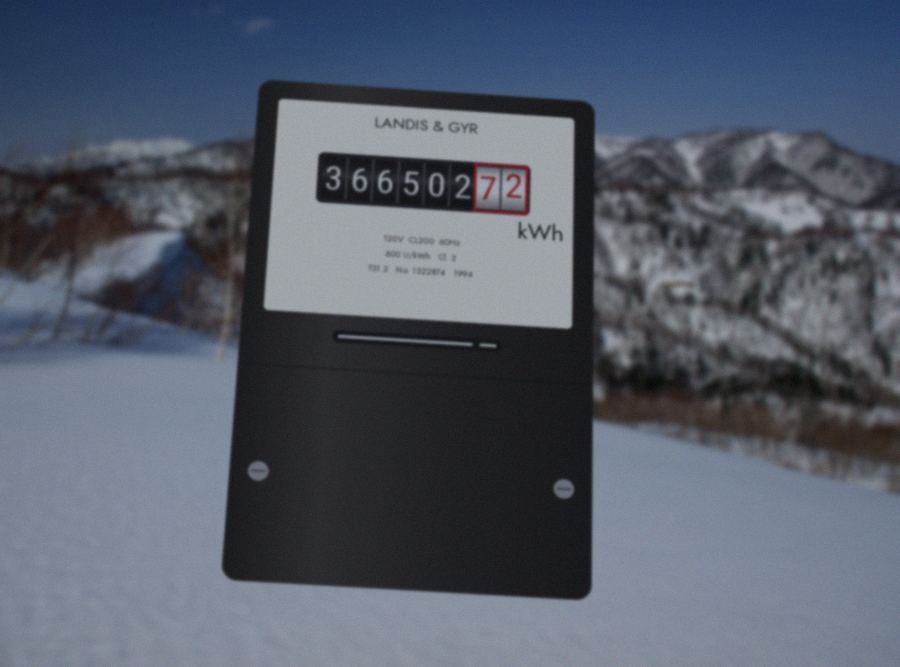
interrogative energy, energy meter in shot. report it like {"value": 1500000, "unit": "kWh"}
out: {"value": 366502.72, "unit": "kWh"}
